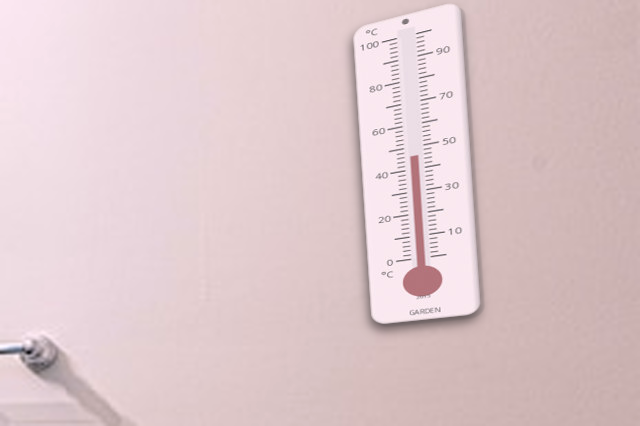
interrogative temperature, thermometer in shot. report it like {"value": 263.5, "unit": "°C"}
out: {"value": 46, "unit": "°C"}
